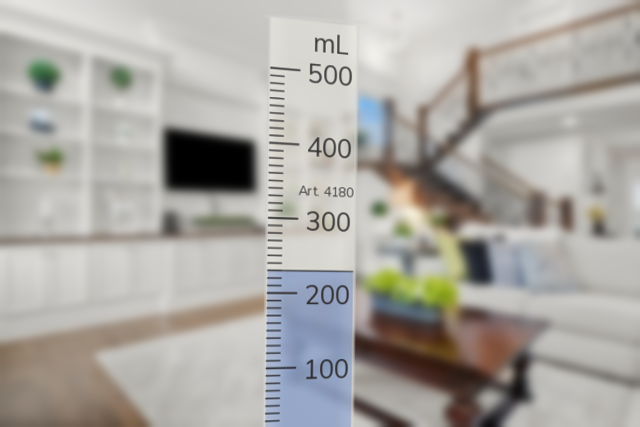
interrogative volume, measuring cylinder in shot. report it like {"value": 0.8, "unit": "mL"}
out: {"value": 230, "unit": "mL"}
